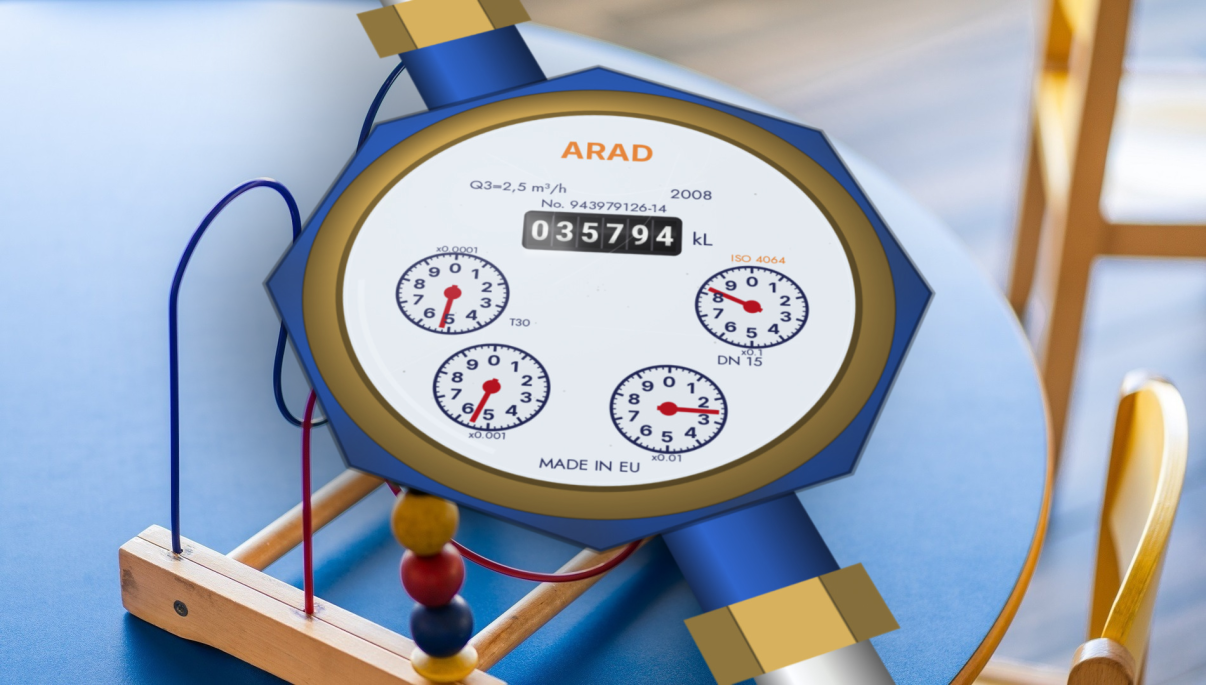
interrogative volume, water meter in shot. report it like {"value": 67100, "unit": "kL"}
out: {"value": 35794.8255, "unit": "kL"}
